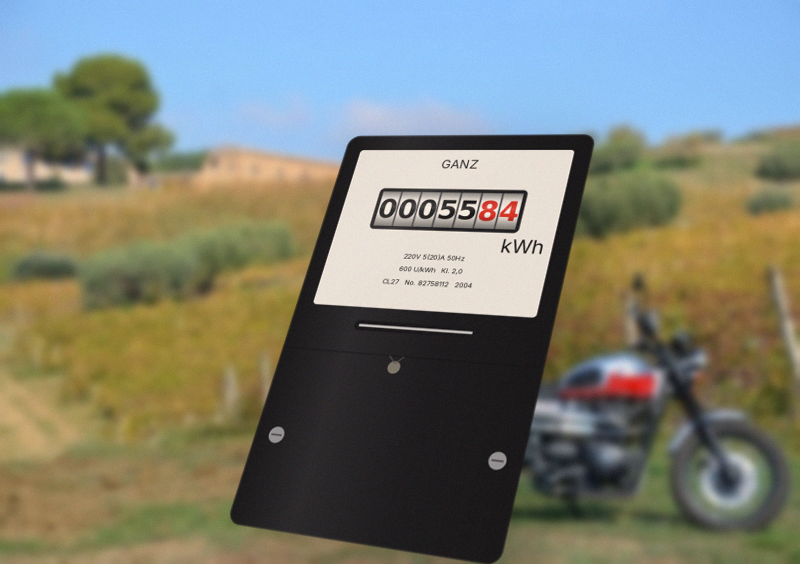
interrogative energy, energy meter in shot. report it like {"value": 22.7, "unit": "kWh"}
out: {"value": 55.84, "unit": "kWh"}
